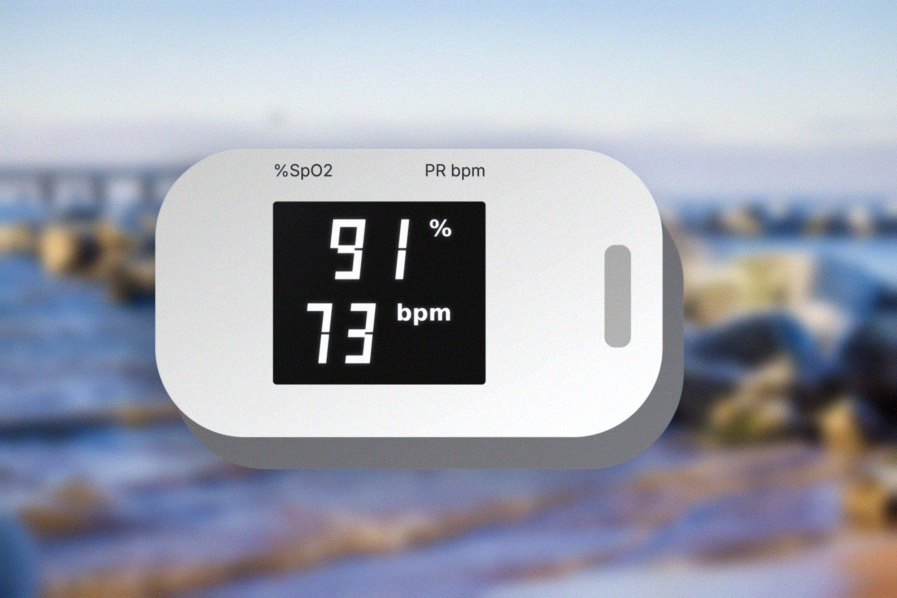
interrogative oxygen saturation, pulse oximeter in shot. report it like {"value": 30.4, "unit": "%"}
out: {"value": 91, "unit": "%"}
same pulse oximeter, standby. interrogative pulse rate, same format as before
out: {"value": 73, "unit": "bpm"}
